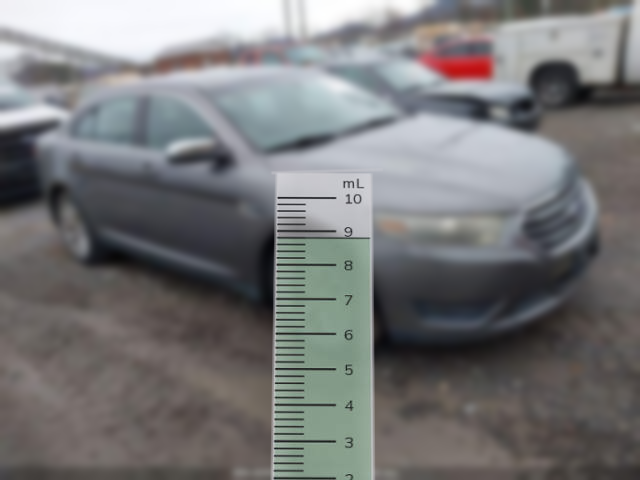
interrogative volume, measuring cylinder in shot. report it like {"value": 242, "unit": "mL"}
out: {"value": 8.8, "unit": "mL"}
